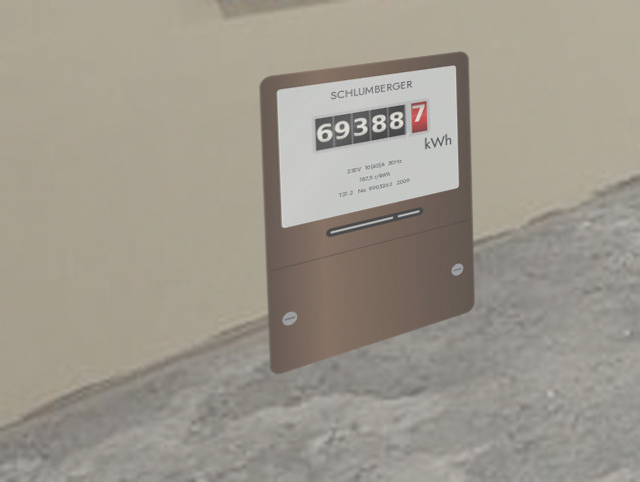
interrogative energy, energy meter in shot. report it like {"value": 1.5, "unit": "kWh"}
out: {"value": 69388.7, "unit": "kWh"}
